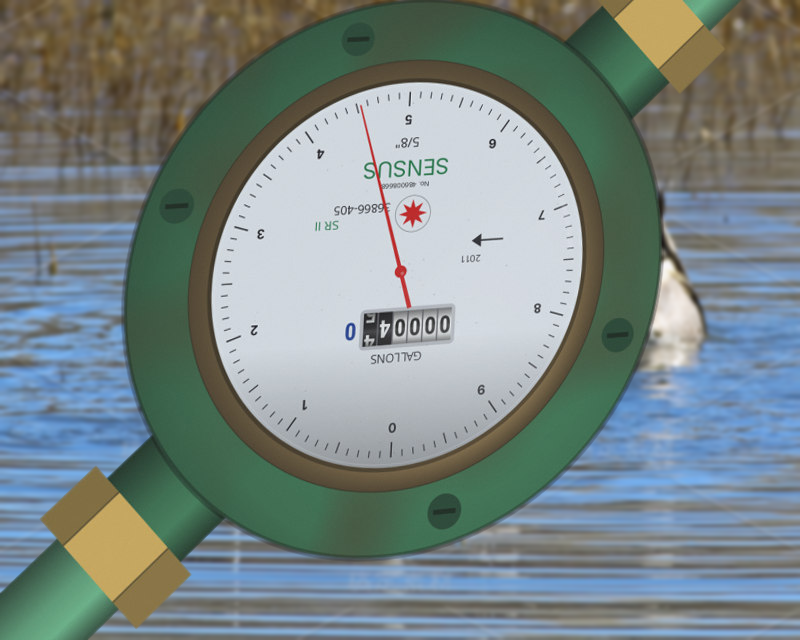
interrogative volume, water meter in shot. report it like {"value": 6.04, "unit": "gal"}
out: {"value": 444.5, "unit": "gal"}
